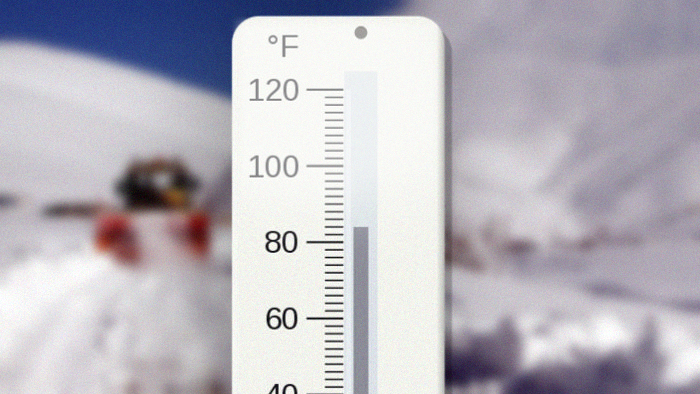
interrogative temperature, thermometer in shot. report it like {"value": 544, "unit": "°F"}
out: {"value": 84, "unit": "°F"}
